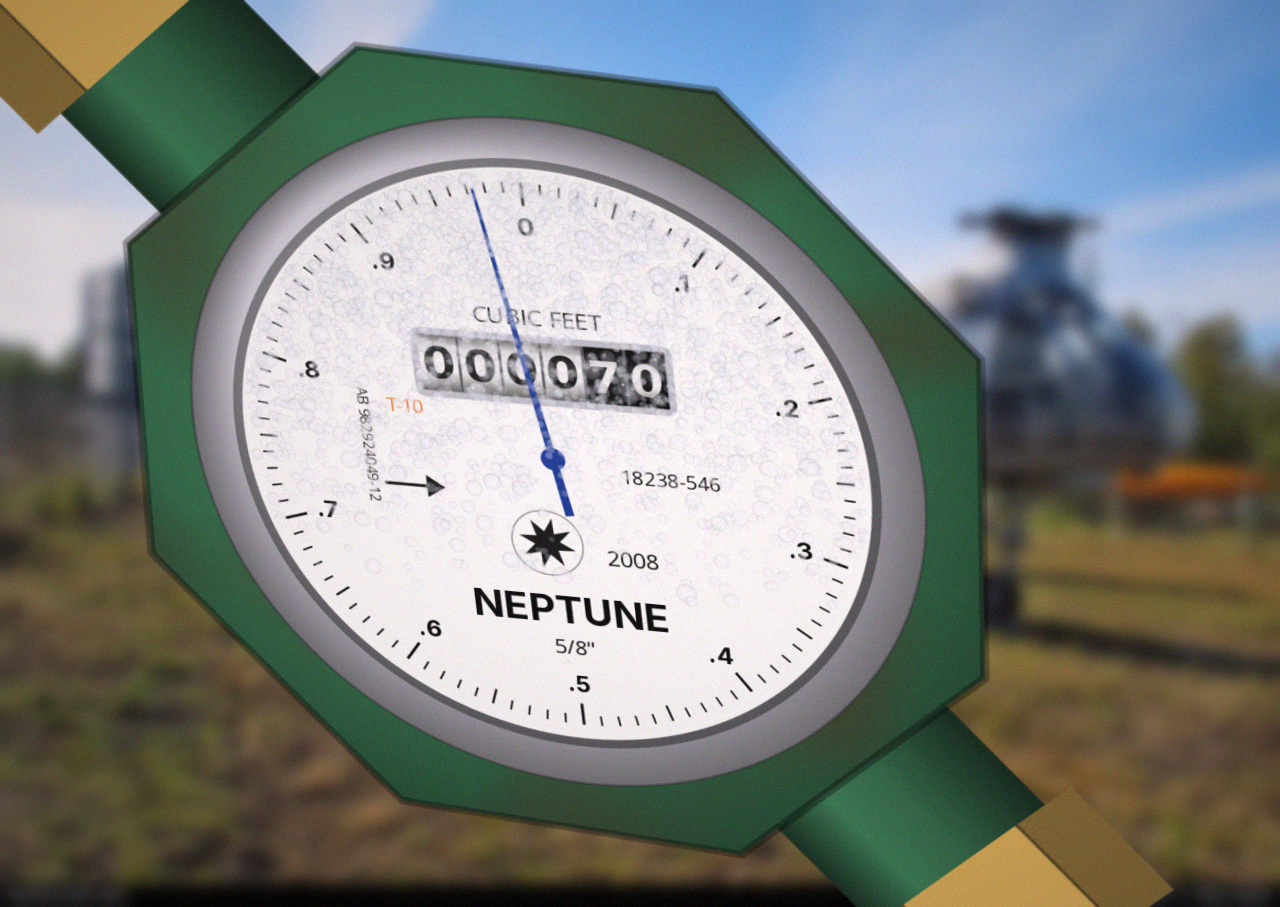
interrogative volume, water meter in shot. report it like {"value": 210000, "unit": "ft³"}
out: {"value": 69.97, "unit": "ft³"}
